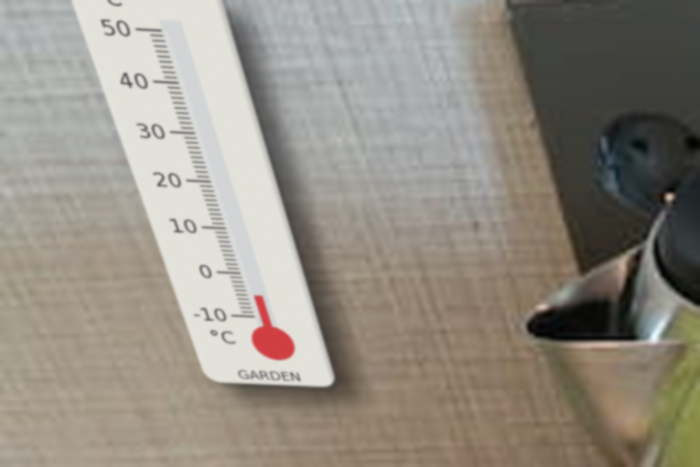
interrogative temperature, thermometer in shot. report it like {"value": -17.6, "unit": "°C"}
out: {"value": -5, "unit": "°C"}
